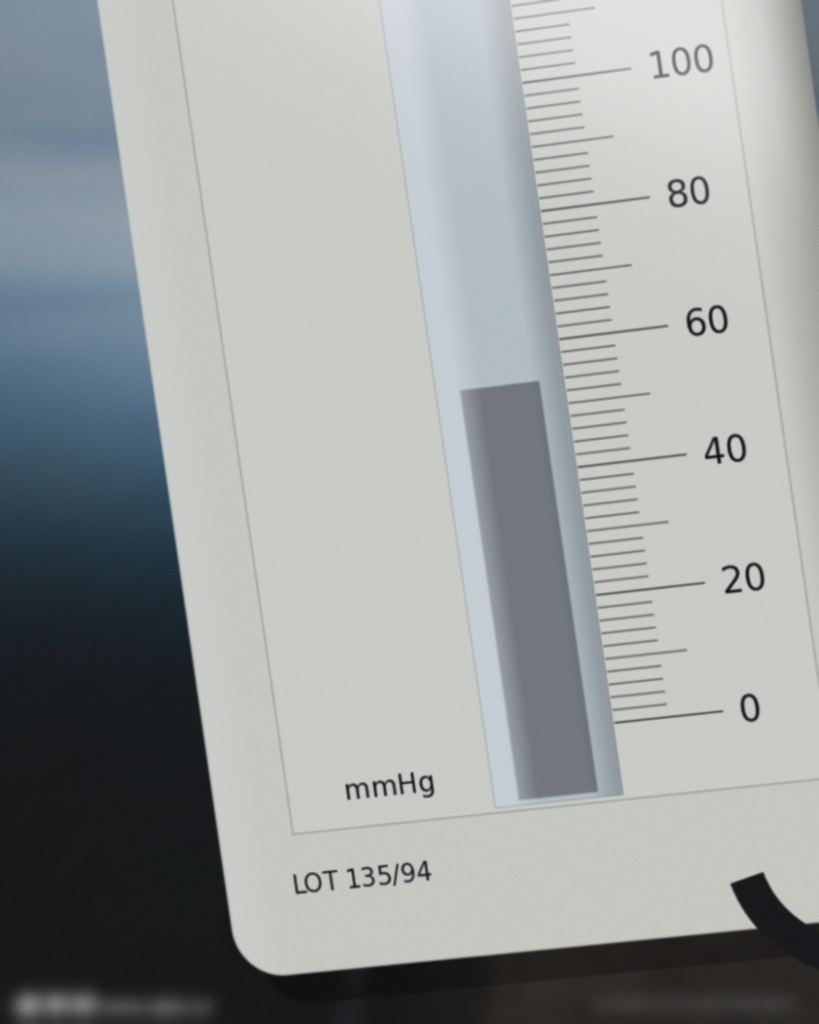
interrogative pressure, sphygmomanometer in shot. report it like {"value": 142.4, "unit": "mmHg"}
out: {"value": 54, "unit": "mmHg"}
